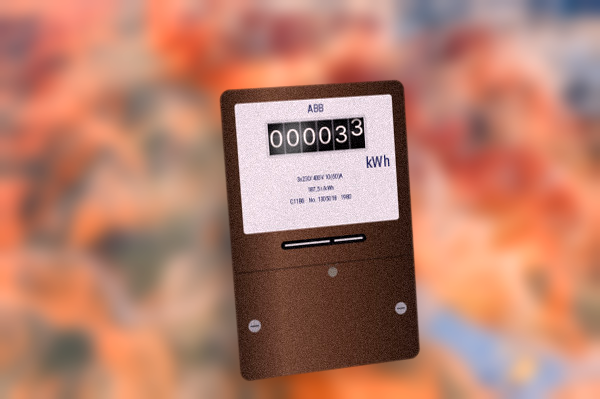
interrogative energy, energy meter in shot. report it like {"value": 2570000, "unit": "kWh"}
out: {"value": 33, "unit": "kWh"}
